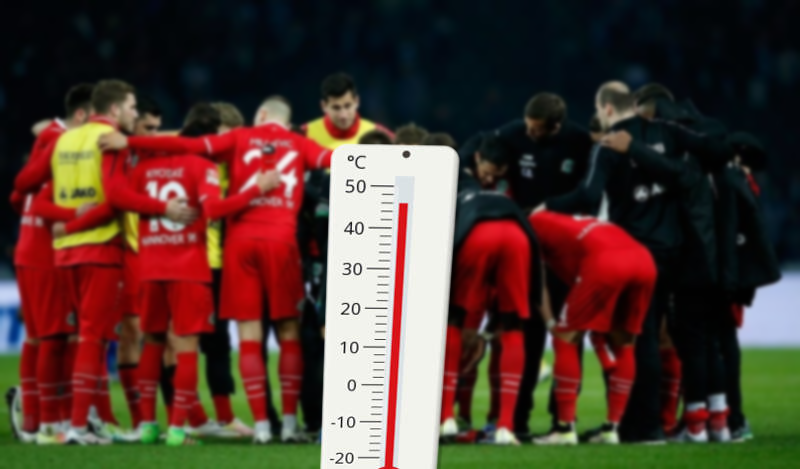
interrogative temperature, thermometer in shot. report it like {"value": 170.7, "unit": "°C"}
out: {"value": 46, "unit": "°C"}
